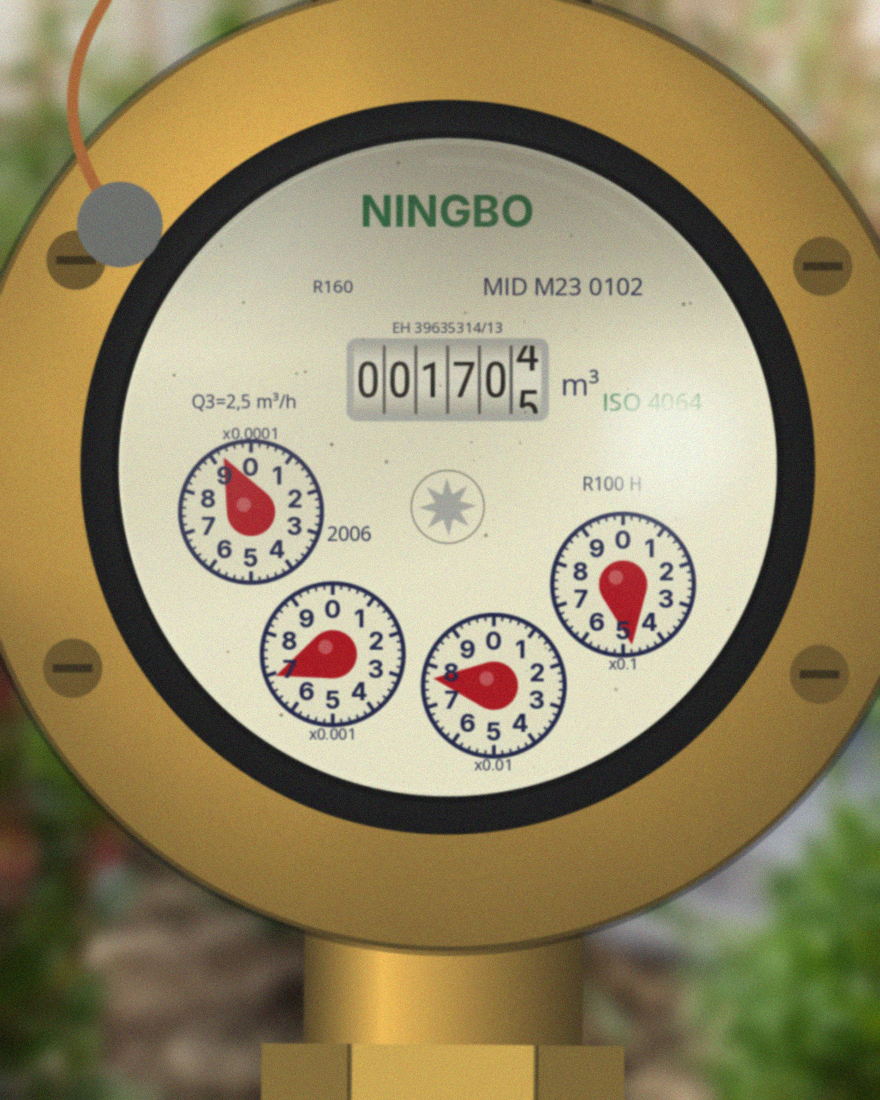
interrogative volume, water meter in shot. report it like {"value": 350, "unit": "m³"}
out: {"value": 1704.4769, "unit": "m³"}
